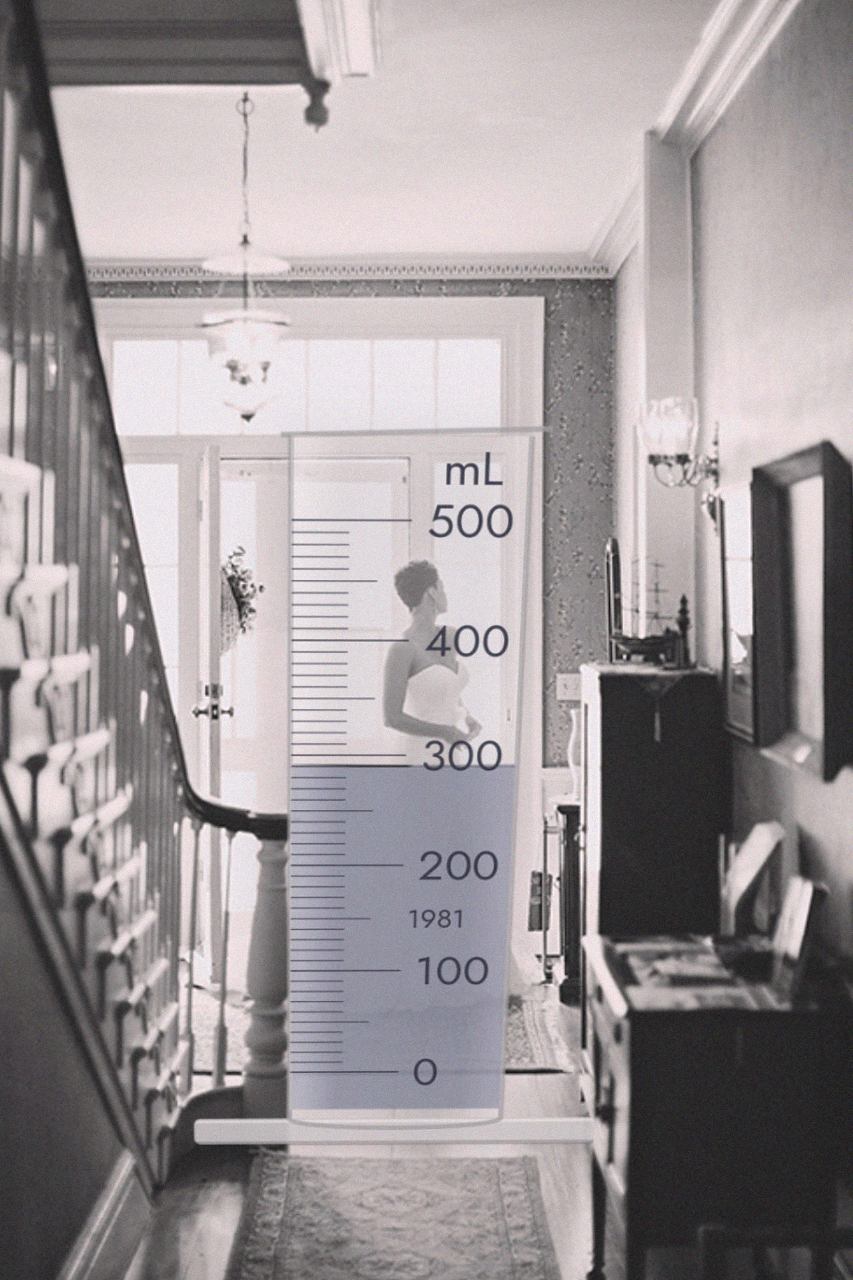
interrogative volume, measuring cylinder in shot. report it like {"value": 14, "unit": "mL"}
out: {"value": 290, "unit": "mL"}
